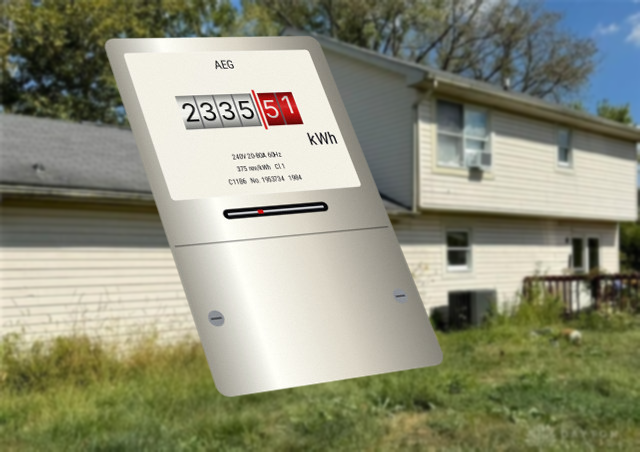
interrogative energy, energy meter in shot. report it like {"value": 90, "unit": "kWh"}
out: {"value": 2335.51, "unit": "kWh"}
